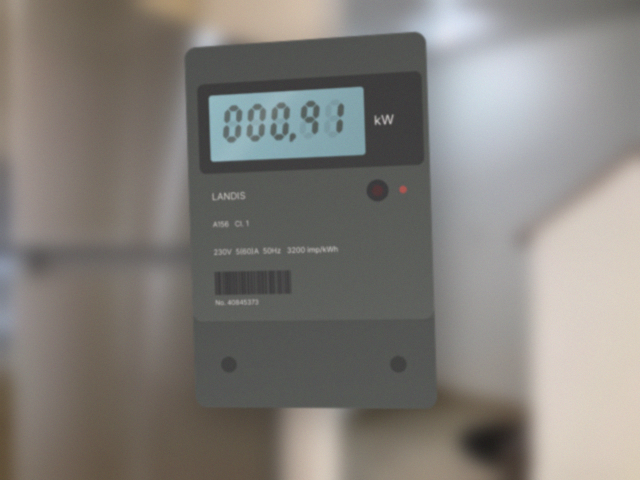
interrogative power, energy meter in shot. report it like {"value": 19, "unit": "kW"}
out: {"value": 0.91, "unit": "kW"}
